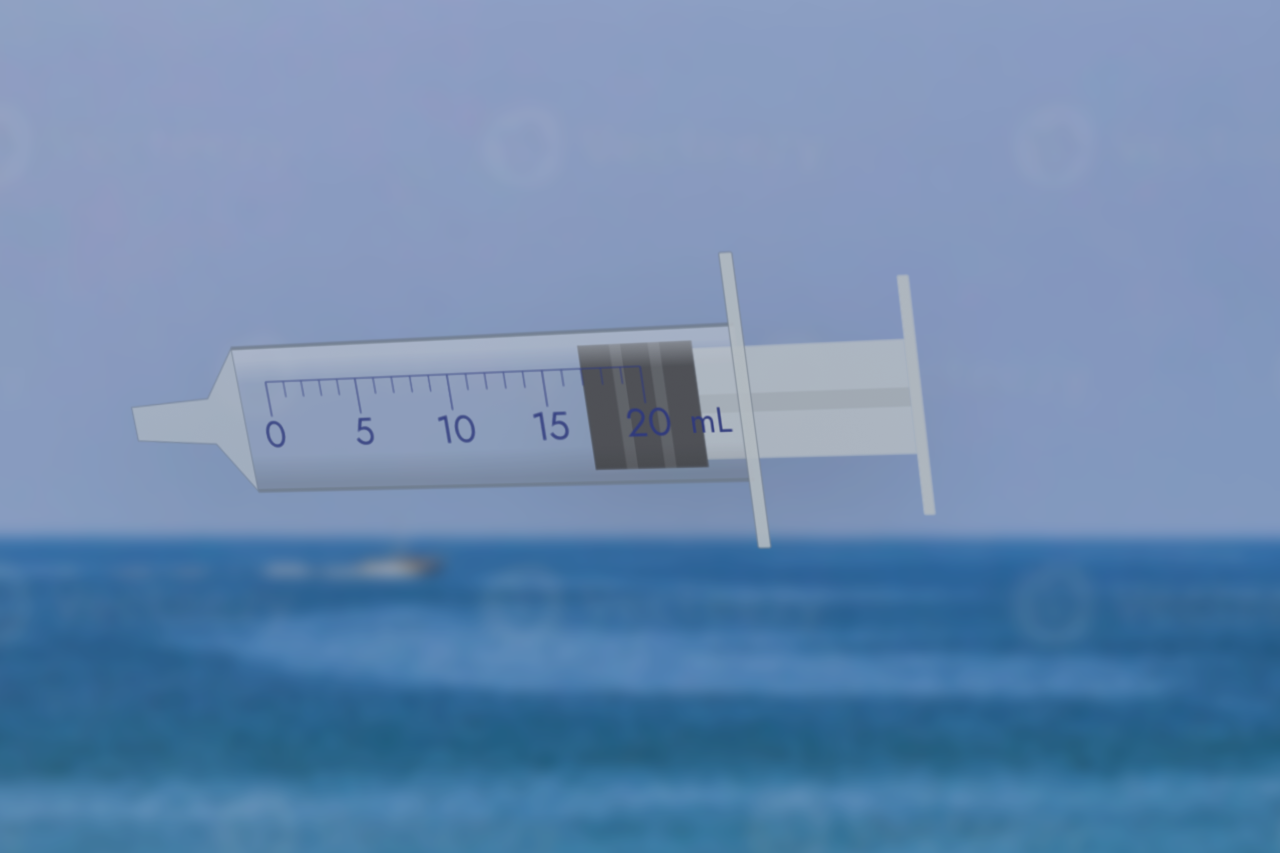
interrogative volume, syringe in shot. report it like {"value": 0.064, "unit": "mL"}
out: {"value": 17, "unit": "mL"}
